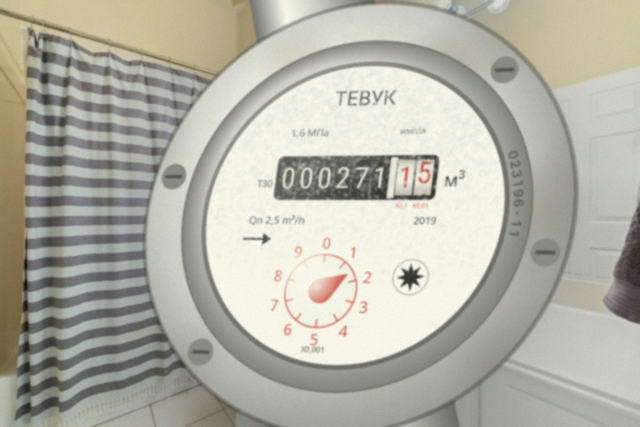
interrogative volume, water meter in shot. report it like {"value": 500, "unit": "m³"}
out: {"value": 271.151, "unit": "m³"}
